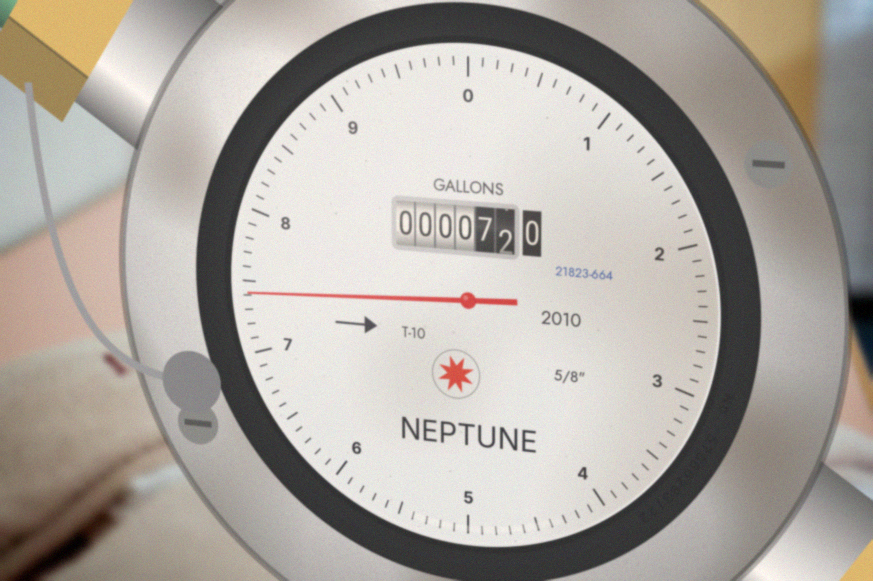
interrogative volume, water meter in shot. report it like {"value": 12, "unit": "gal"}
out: {"value": 717.4, "unit": "gal"}
